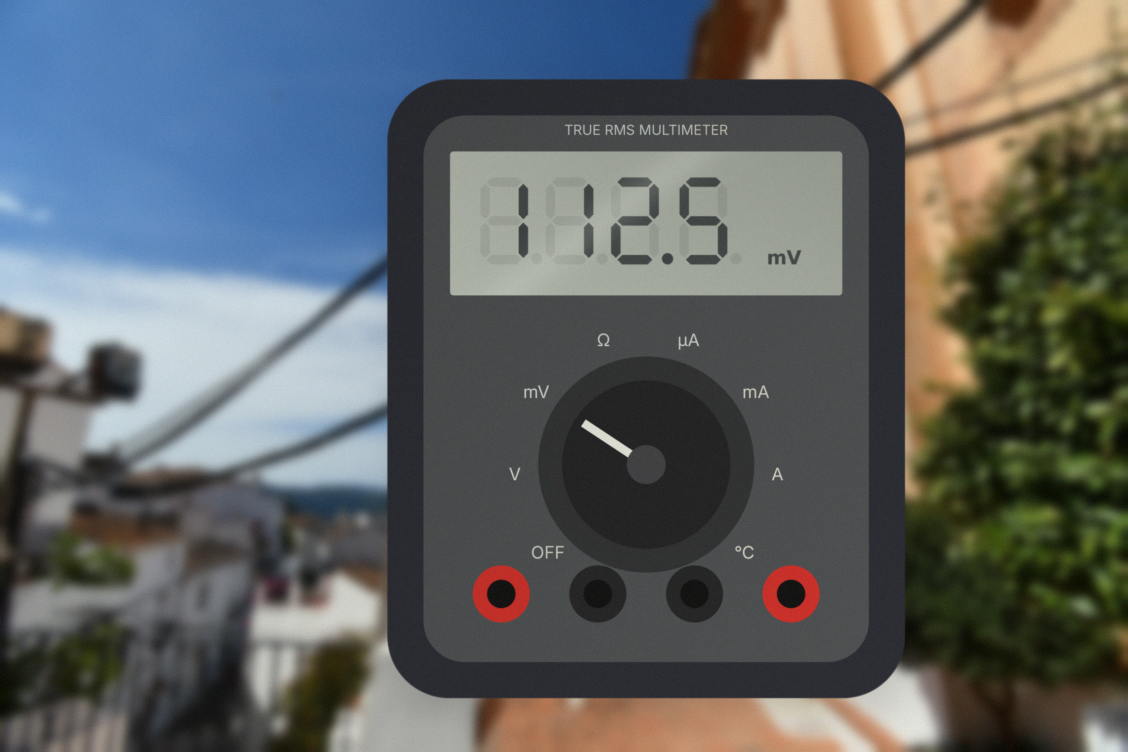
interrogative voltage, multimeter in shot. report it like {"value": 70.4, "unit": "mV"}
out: {"value": 112.5, "unit": "mV"}
